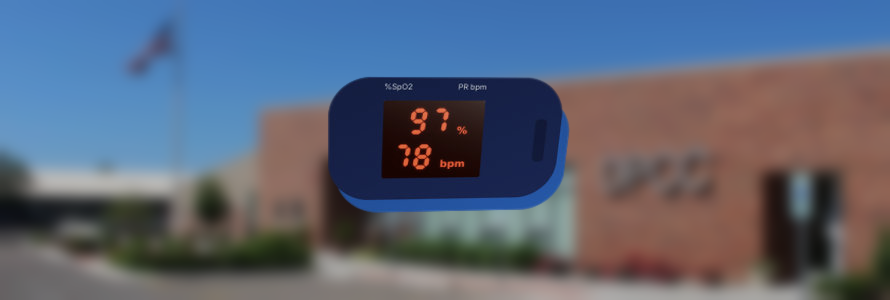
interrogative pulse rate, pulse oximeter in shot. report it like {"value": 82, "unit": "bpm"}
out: {"value": 78, "unit": "bpm"}
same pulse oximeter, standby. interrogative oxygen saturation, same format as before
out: {"value": 97, "unit": "%"}
